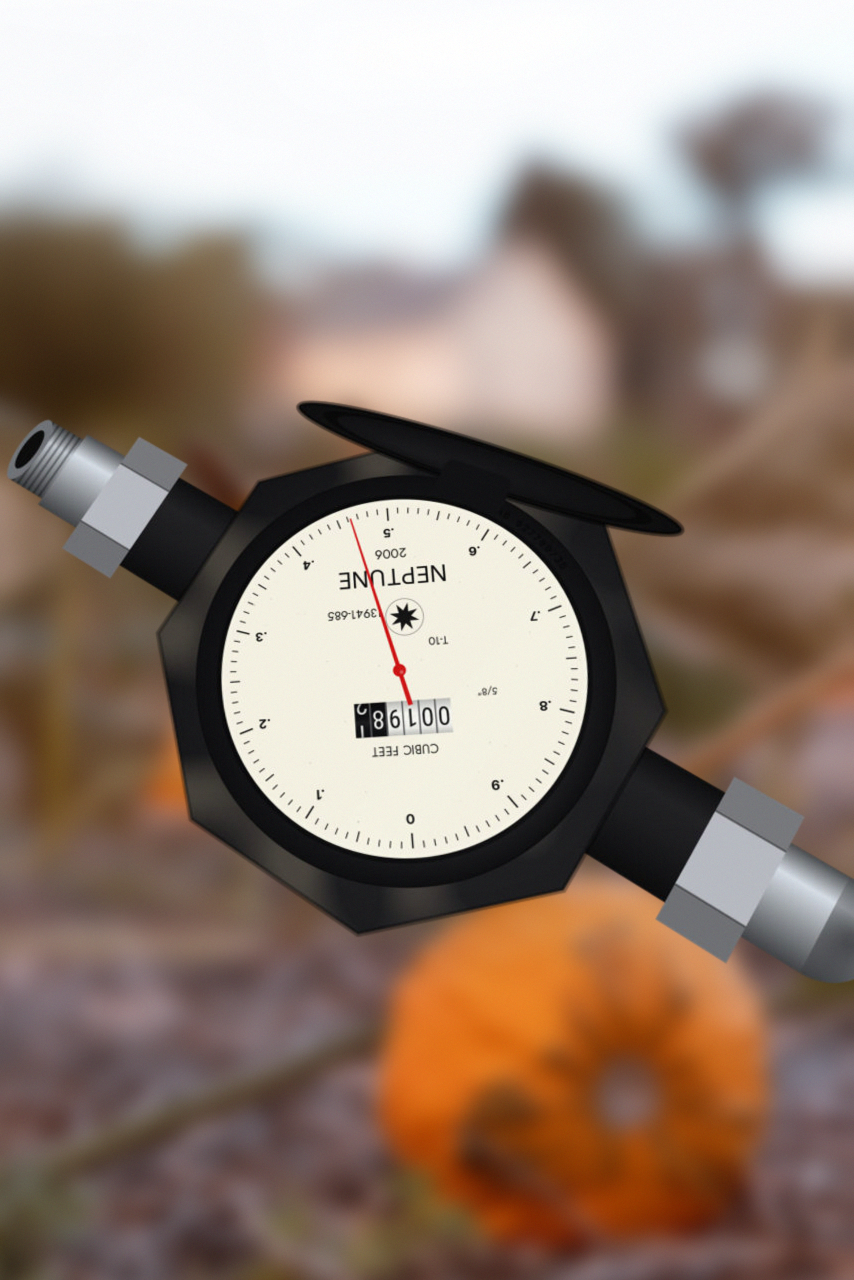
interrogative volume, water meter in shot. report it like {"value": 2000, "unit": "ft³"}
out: {"value": 1981.46, "unit": "ft³"}
